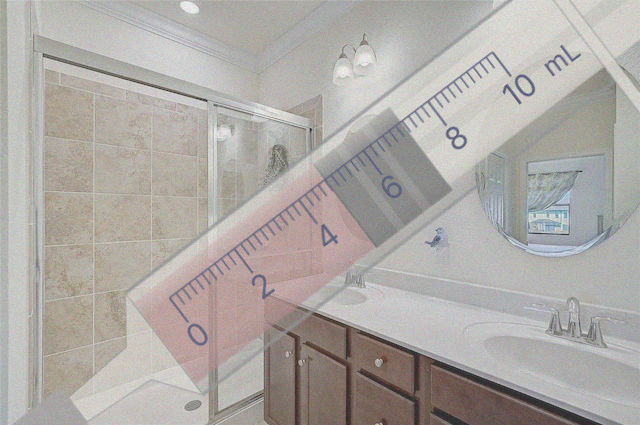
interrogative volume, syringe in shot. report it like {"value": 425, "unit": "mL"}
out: {"value": 4.8, "unit": "mL"}
